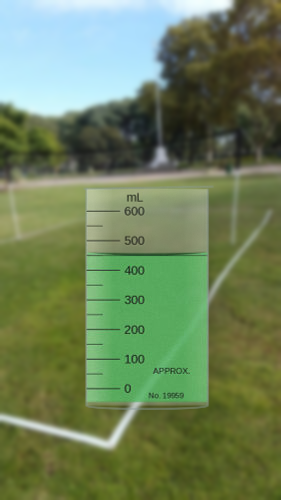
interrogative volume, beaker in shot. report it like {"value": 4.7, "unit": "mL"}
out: {"value": 450, "unit": "mL"}
